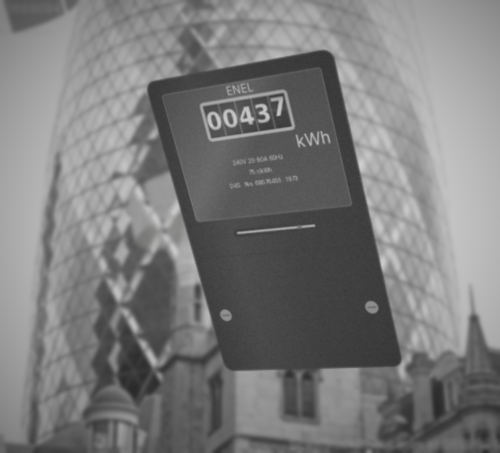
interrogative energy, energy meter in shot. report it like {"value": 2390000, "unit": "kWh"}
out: {"value": 437, "unit": "kWh"}
